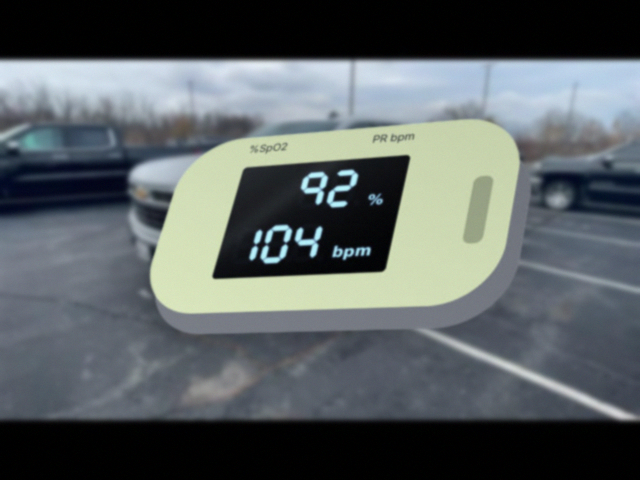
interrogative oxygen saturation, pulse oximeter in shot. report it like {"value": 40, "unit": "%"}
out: {"value": 92, "unit": "%"}
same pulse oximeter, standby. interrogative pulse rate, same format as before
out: {"value": 104, "unit": "bpm"}
